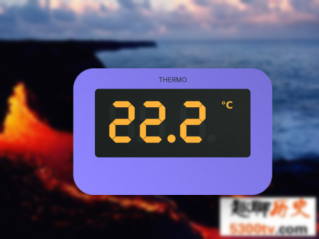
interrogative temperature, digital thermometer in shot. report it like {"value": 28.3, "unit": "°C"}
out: {"value": 22.2, "unit": "°C"}
